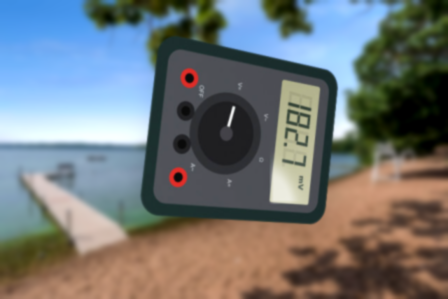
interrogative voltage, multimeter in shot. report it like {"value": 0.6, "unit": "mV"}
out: {"value": 182.7, "unit": "mV"}
